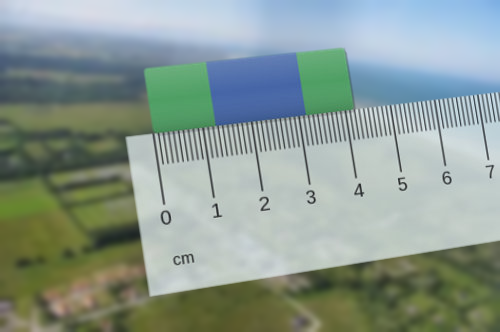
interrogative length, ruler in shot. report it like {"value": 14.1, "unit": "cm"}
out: {"value": 4.2, "unit": "cm"}
